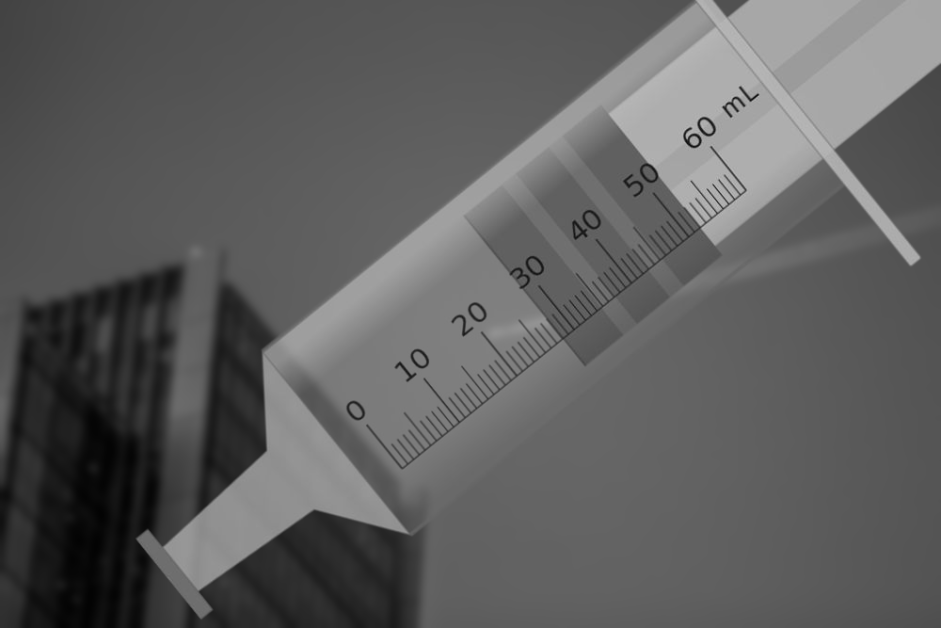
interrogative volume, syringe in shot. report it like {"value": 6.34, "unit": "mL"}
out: {"value": 28, "unit": "mL"}
